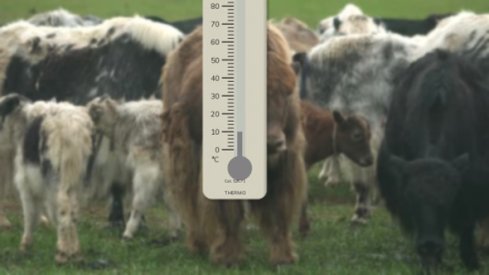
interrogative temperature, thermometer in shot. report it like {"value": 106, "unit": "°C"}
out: {"value": 10, "unit": "°C"}
